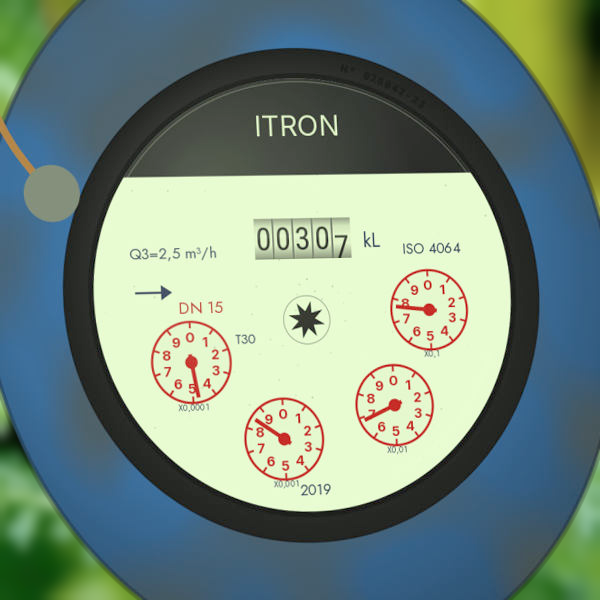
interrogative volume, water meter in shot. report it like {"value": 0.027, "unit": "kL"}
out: {"value": 306.7684, "unit": "kL"}
